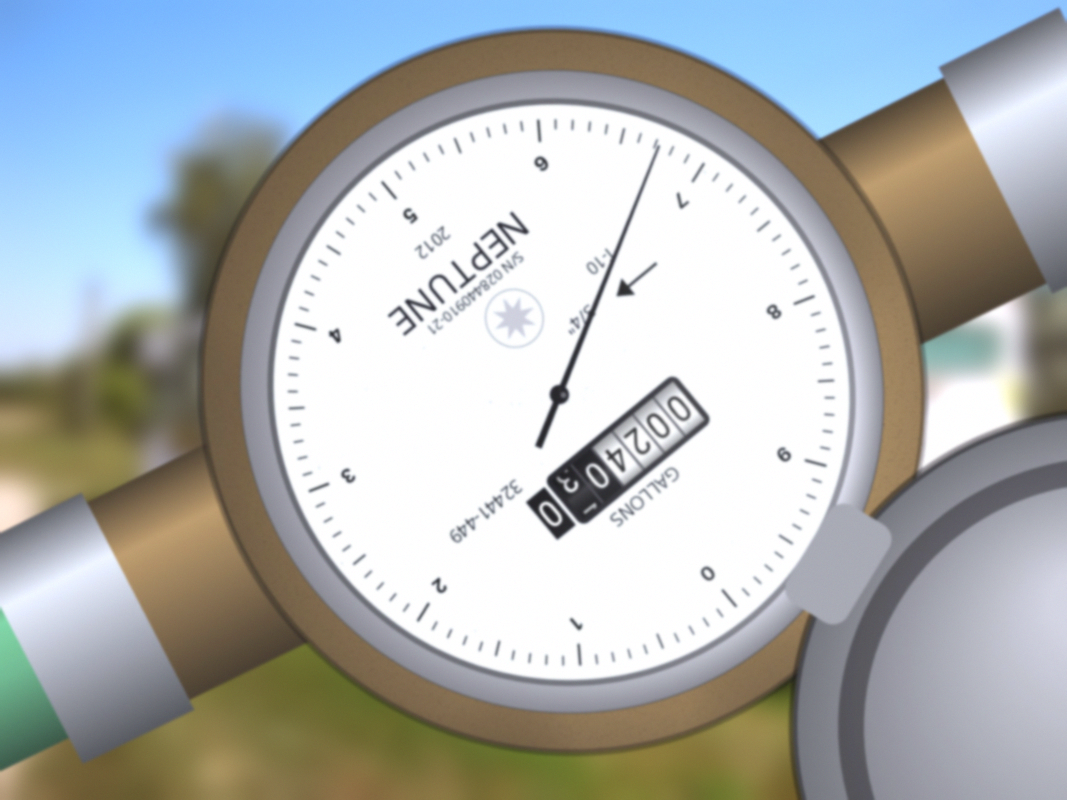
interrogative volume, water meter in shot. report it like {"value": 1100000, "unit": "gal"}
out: {"value": 24026.7, "unit": "gal"}
